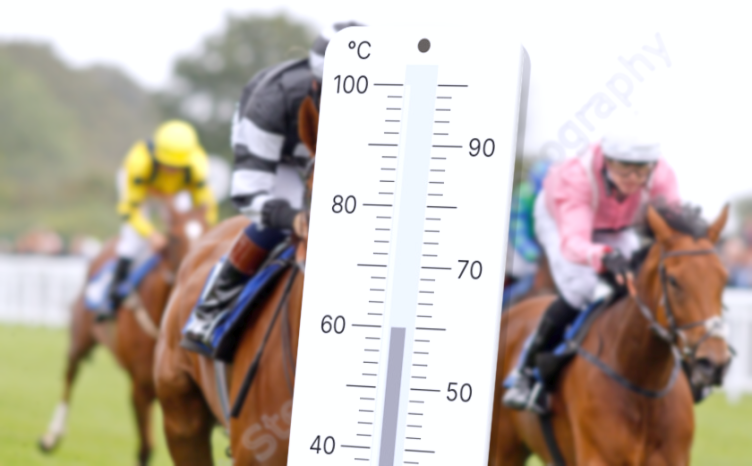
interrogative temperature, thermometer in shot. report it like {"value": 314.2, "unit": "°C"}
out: {"value": 60, "unit": "°C"}
